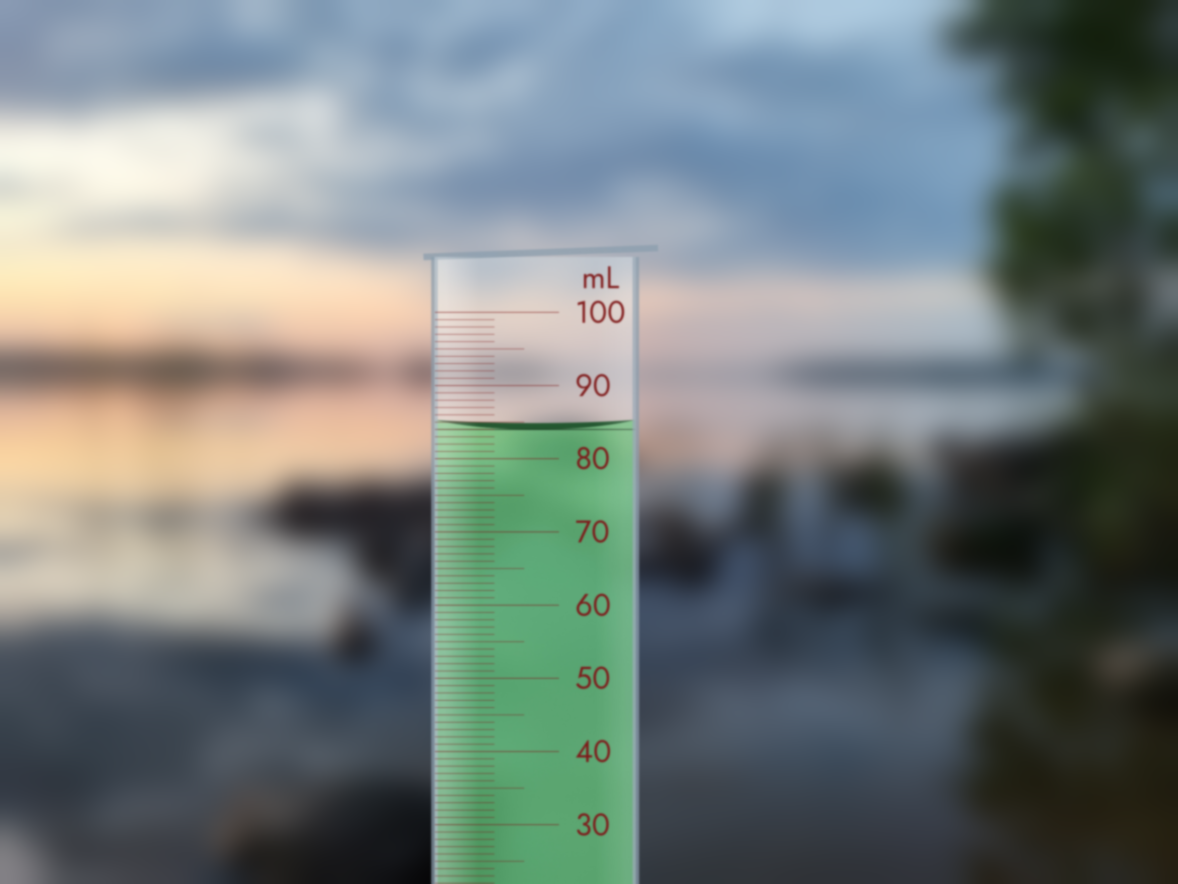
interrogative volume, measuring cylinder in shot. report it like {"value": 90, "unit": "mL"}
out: {"value": 84, "unit": "mL"}
